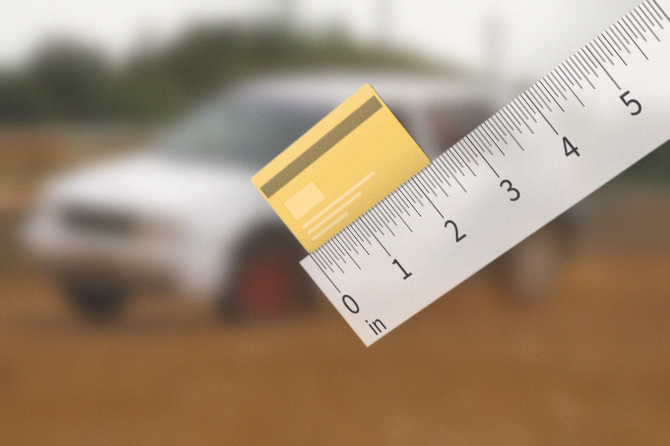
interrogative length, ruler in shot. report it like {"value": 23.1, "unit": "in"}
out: {"value": 2.375, "unit": "in"}
